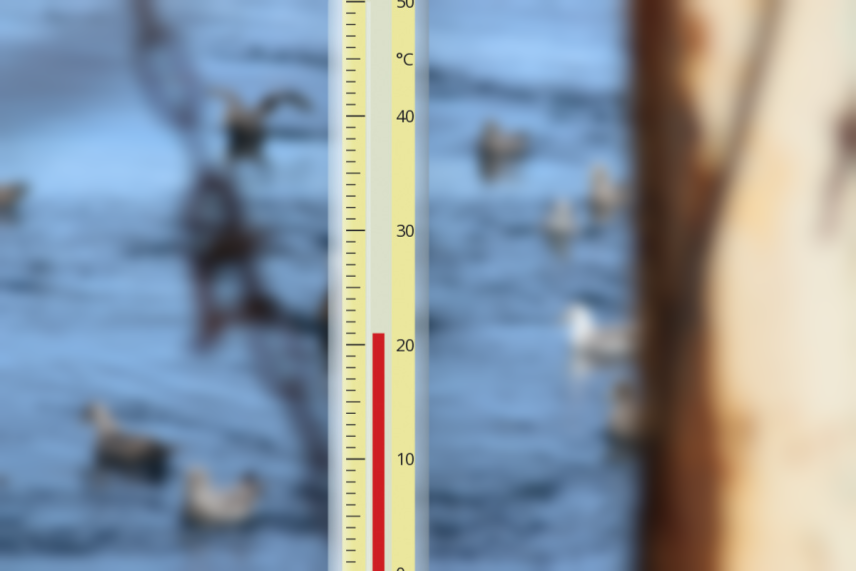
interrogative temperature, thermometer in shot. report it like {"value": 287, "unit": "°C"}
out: {"value": 21, "unit": "°C"}
